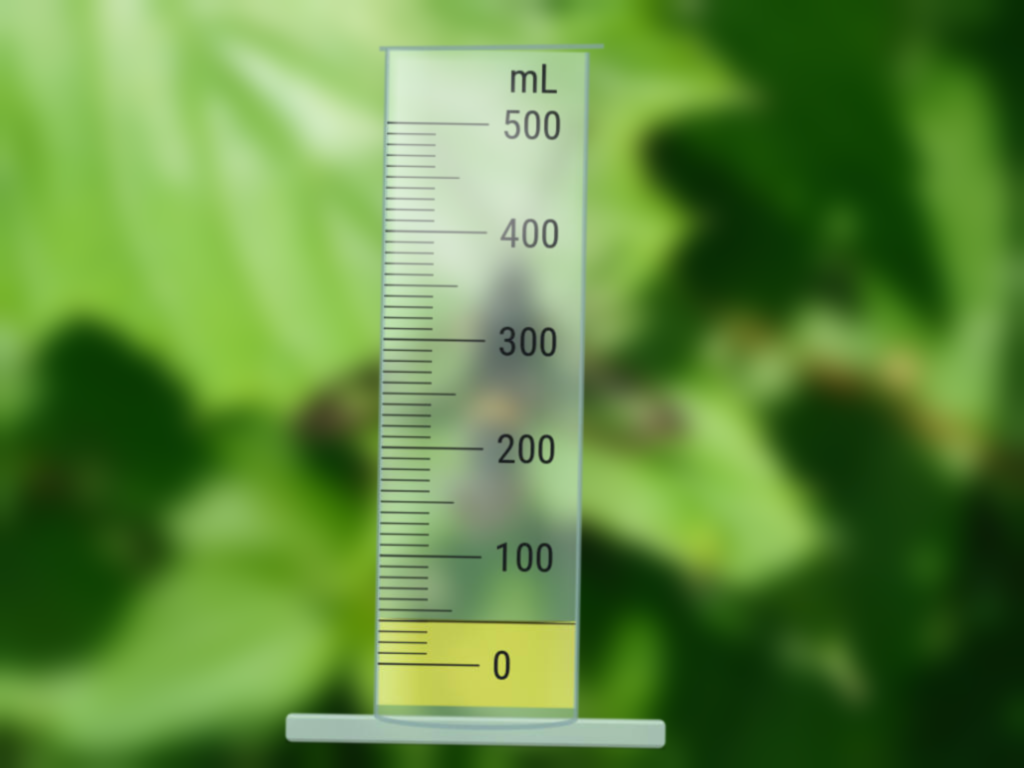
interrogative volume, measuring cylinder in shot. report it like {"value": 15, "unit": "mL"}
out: {"value": 40, "unit": "mL"}
